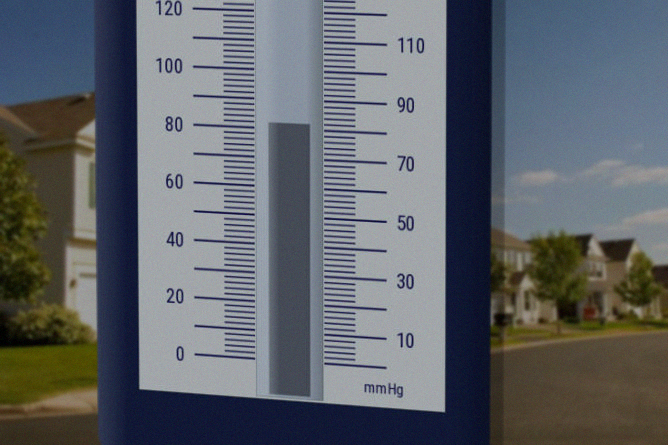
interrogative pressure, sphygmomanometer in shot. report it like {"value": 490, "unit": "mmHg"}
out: {"value": 82, "unit": "mmHg"}
